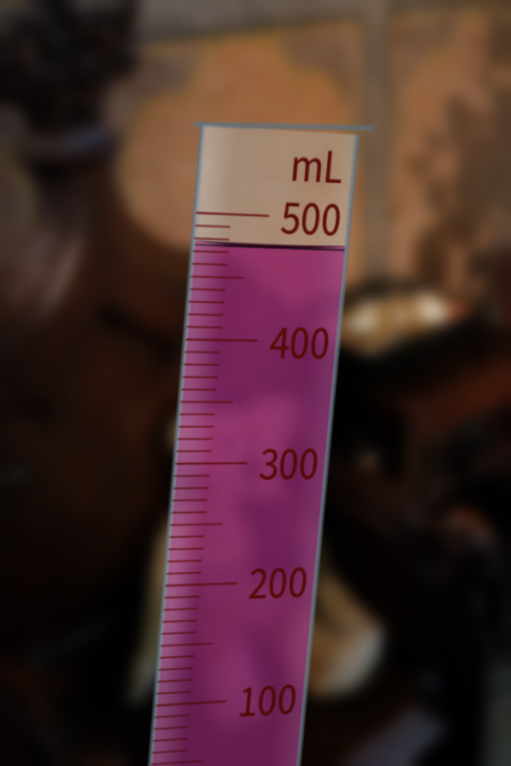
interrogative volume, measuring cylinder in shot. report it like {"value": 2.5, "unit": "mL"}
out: {"value": 475, "unit": "mL"}
